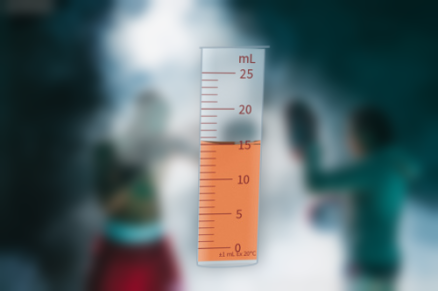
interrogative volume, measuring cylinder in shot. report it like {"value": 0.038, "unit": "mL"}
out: {"value": 15, "unit": "mL"}
